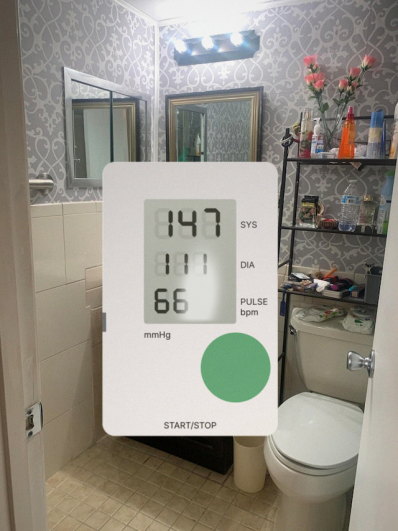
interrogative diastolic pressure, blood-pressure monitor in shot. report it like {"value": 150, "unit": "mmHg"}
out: {"value": 111, "unit": "mmHg"}
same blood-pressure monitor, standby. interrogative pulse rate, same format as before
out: {"value": 66, "unit": "bpm"}
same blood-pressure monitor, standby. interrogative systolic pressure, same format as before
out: {"value": 147, "unit": "mmHg"}
